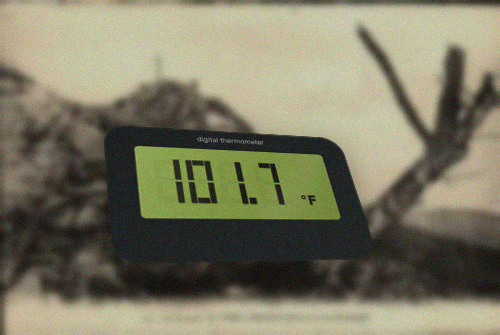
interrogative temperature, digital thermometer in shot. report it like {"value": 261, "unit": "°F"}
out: {"value": 101.7, "unit": "°F"}
